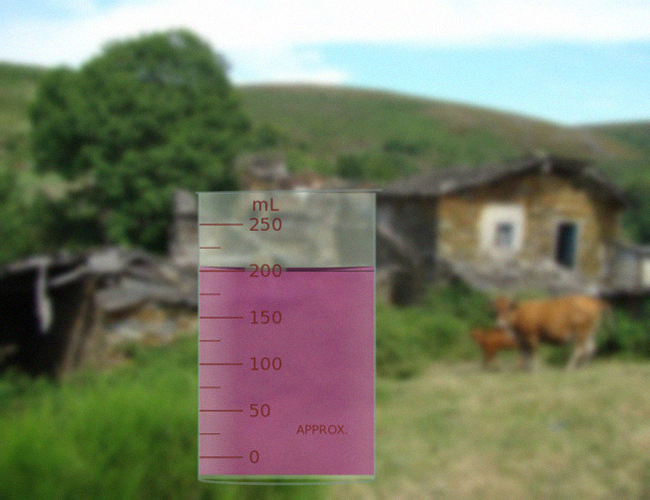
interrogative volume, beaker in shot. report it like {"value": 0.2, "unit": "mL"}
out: {"value": 200, "unit": "mL"}
